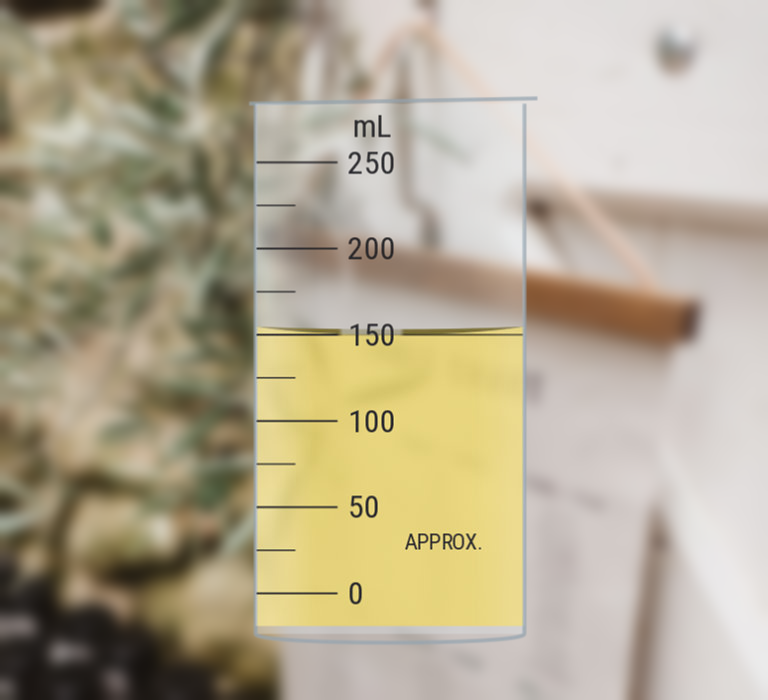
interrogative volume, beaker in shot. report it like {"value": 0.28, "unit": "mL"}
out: {"value": 150, "unit": "mL"}
